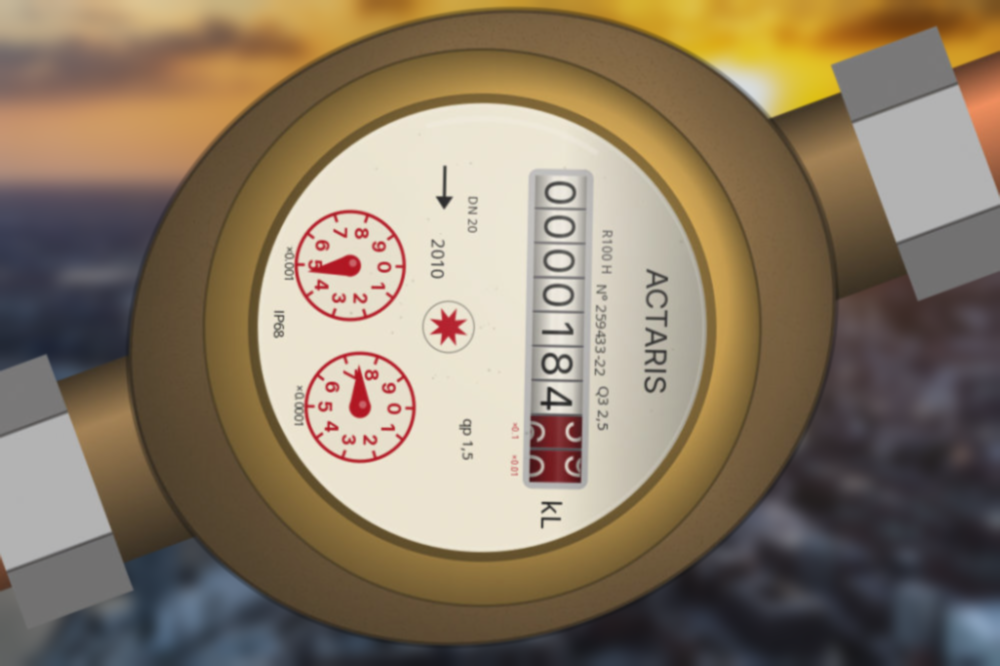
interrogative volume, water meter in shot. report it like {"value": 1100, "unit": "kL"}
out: {"value": 184.5947, "unit": "kL"}
